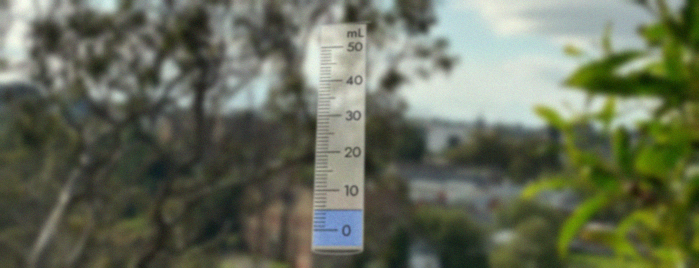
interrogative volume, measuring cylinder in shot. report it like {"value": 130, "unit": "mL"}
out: {"value": 5, "unit": "mL"}
